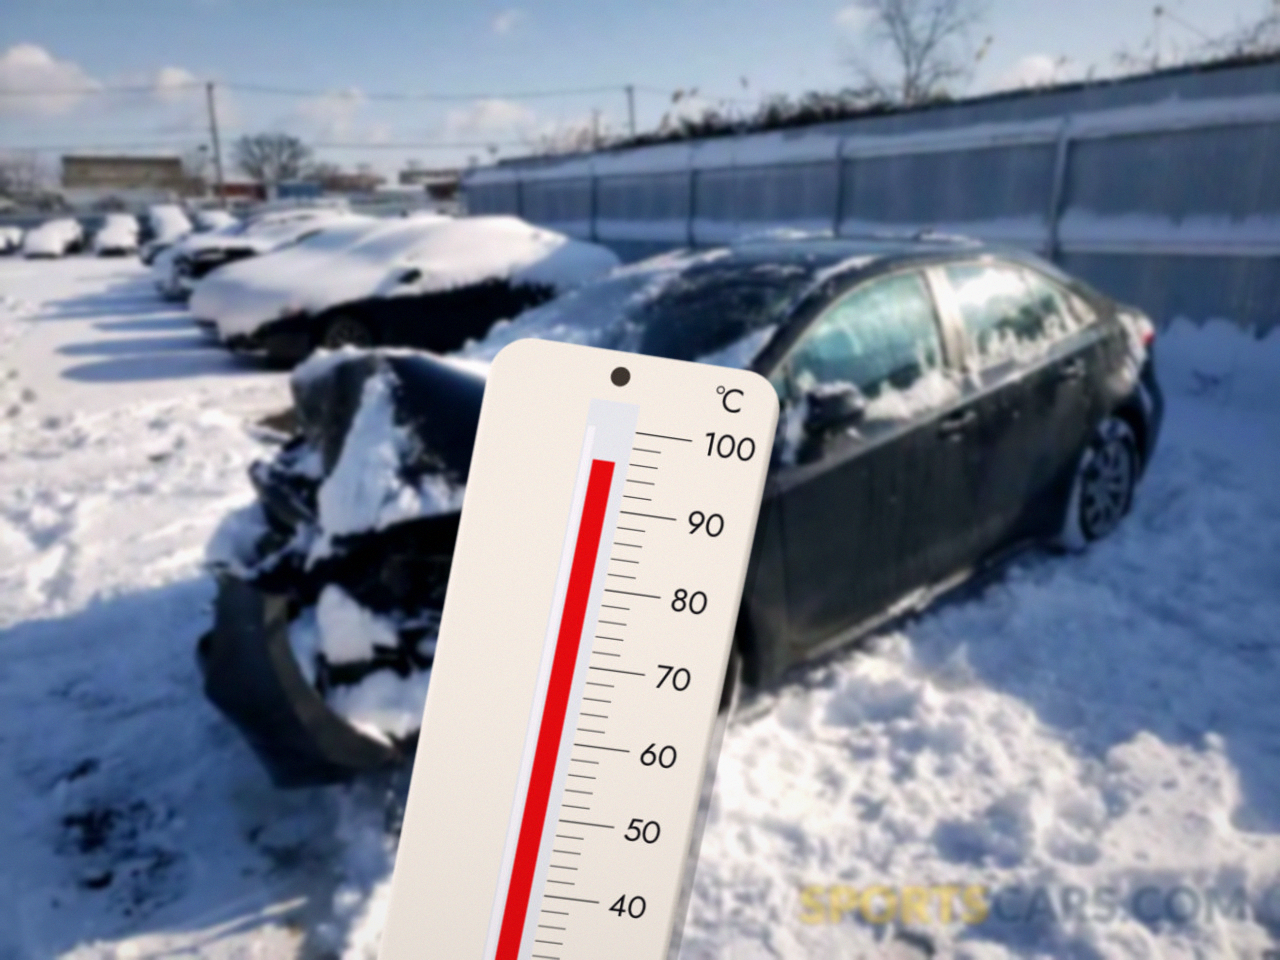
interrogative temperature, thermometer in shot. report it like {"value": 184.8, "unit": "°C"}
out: {"value": 96, "unit": "°C"}
